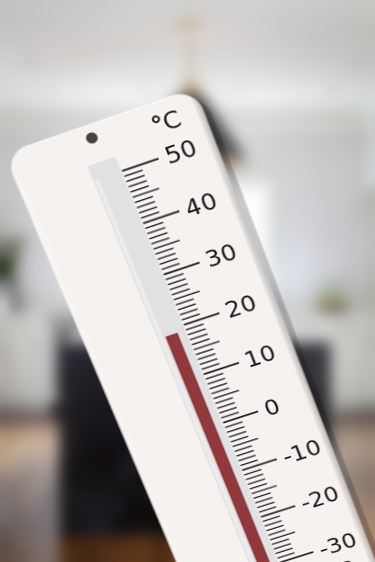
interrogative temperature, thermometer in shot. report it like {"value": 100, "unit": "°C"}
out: {"value": 19, "unit": "°C"}
